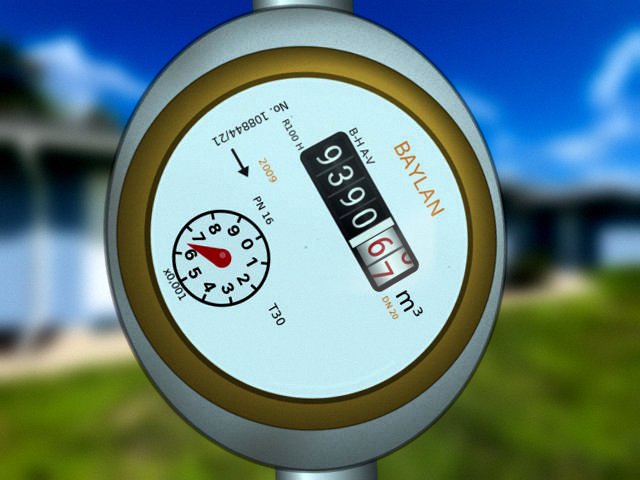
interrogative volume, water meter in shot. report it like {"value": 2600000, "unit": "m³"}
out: {"value": 9390.666, "unit": "m³"}
